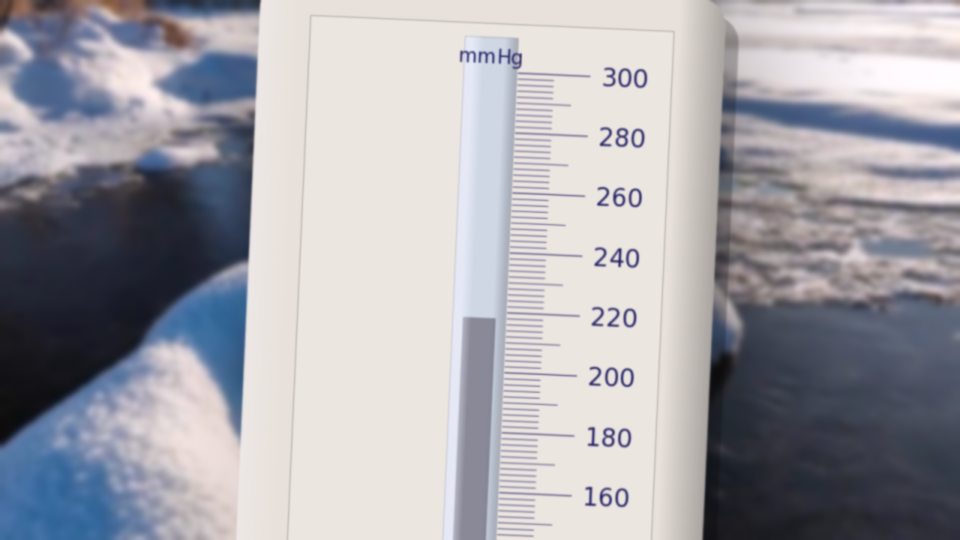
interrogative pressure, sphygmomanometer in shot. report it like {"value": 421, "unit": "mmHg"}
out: {"value": 218, "unit": "mmHg"}
